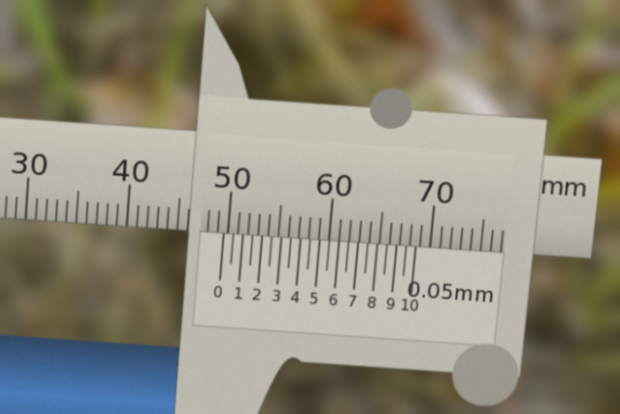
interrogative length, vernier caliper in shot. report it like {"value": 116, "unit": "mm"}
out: {"value": 49.6, "unit": "mm"}
